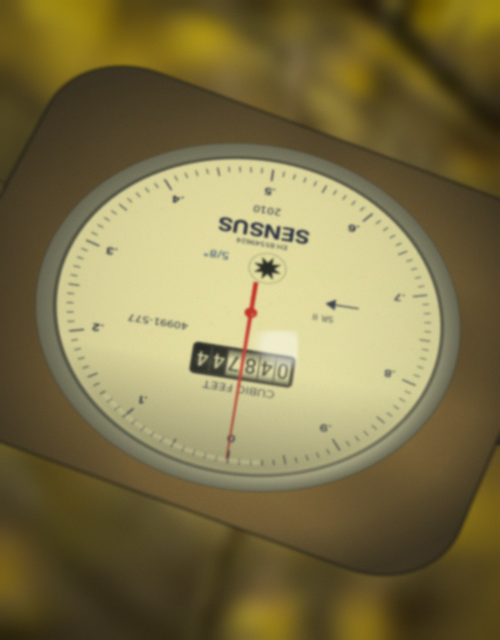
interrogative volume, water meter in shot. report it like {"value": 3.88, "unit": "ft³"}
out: {"value": 48744.00, "unit": "ft³"}
